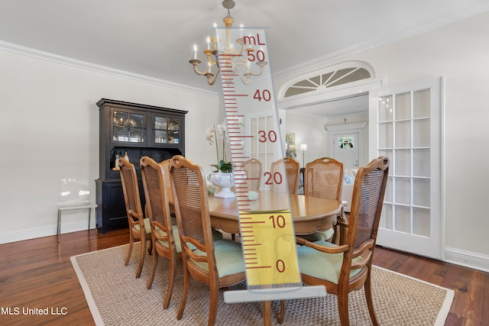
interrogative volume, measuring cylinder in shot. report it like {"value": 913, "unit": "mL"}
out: {"value": 12, "unit": "mL"}
